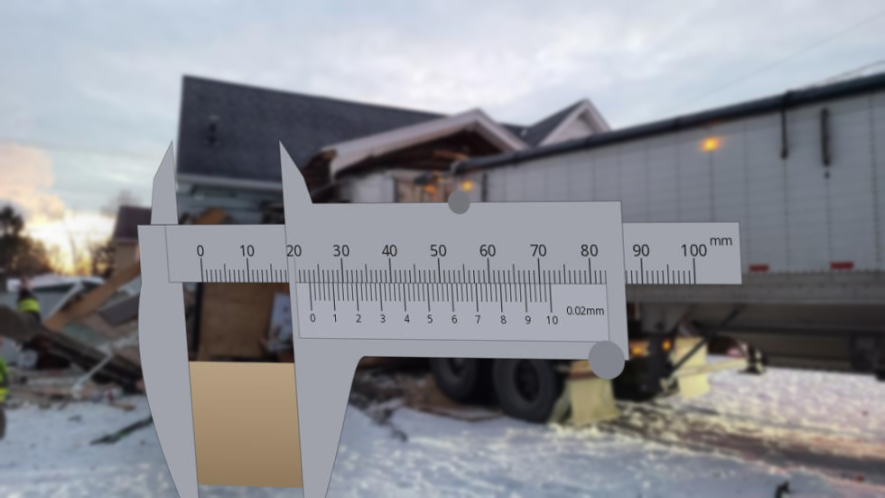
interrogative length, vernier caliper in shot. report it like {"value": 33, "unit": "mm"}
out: {"value": 23.0, "unit": "mm"}
